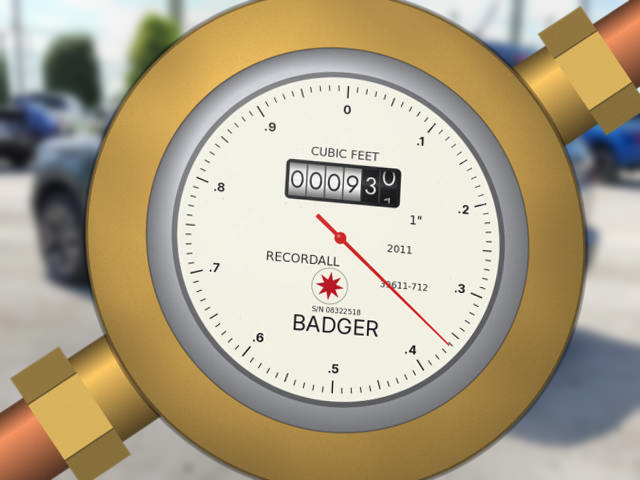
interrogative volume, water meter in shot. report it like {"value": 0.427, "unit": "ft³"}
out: {"value": 930.36, "unit": "ft³"}
